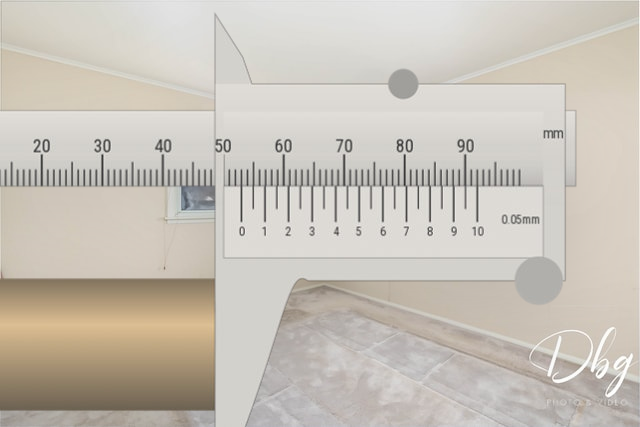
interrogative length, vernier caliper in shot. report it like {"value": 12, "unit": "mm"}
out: {"value": 53.0, "unit": "mm"}
